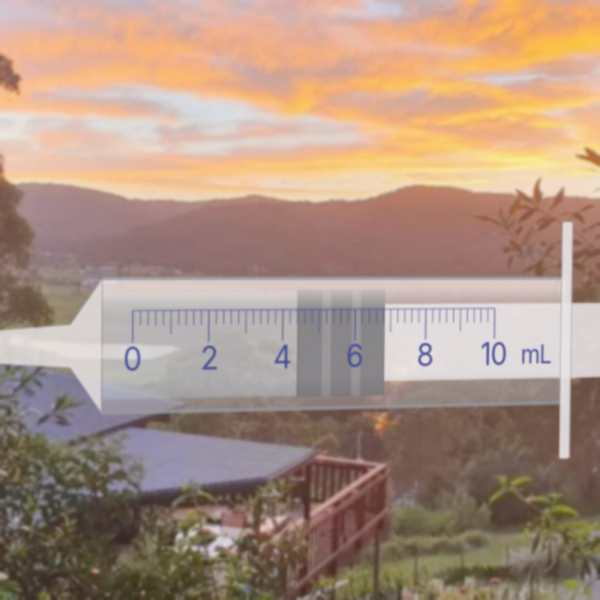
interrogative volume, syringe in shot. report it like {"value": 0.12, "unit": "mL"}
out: {"value": 4.4, "unit": "mL"}
